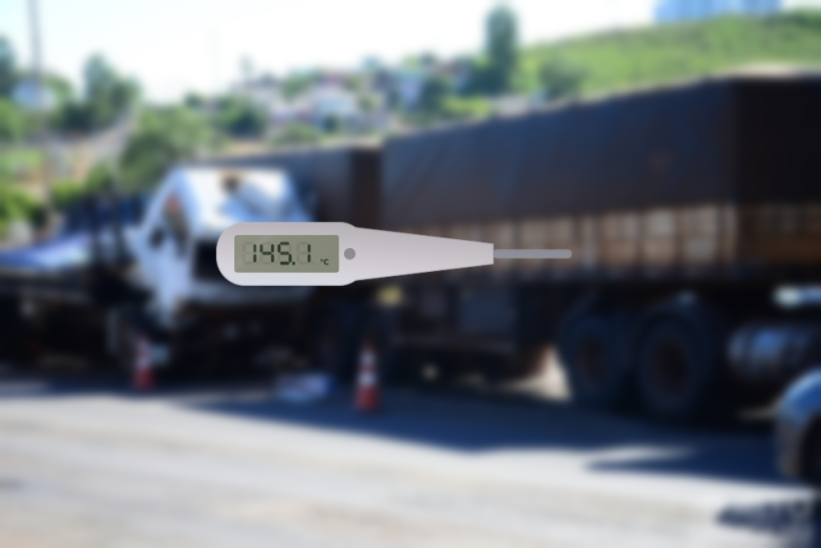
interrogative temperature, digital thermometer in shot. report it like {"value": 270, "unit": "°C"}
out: {"value": 145.1, "unit": "°C"}
